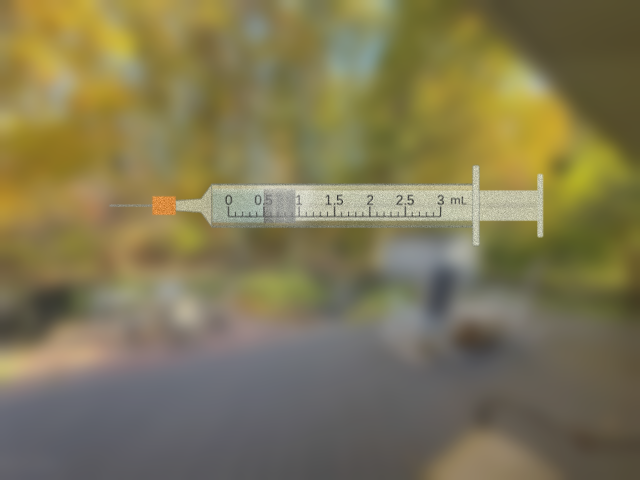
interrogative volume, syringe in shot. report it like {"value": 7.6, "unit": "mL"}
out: {"value": 0.5, "unit": "mL"}
